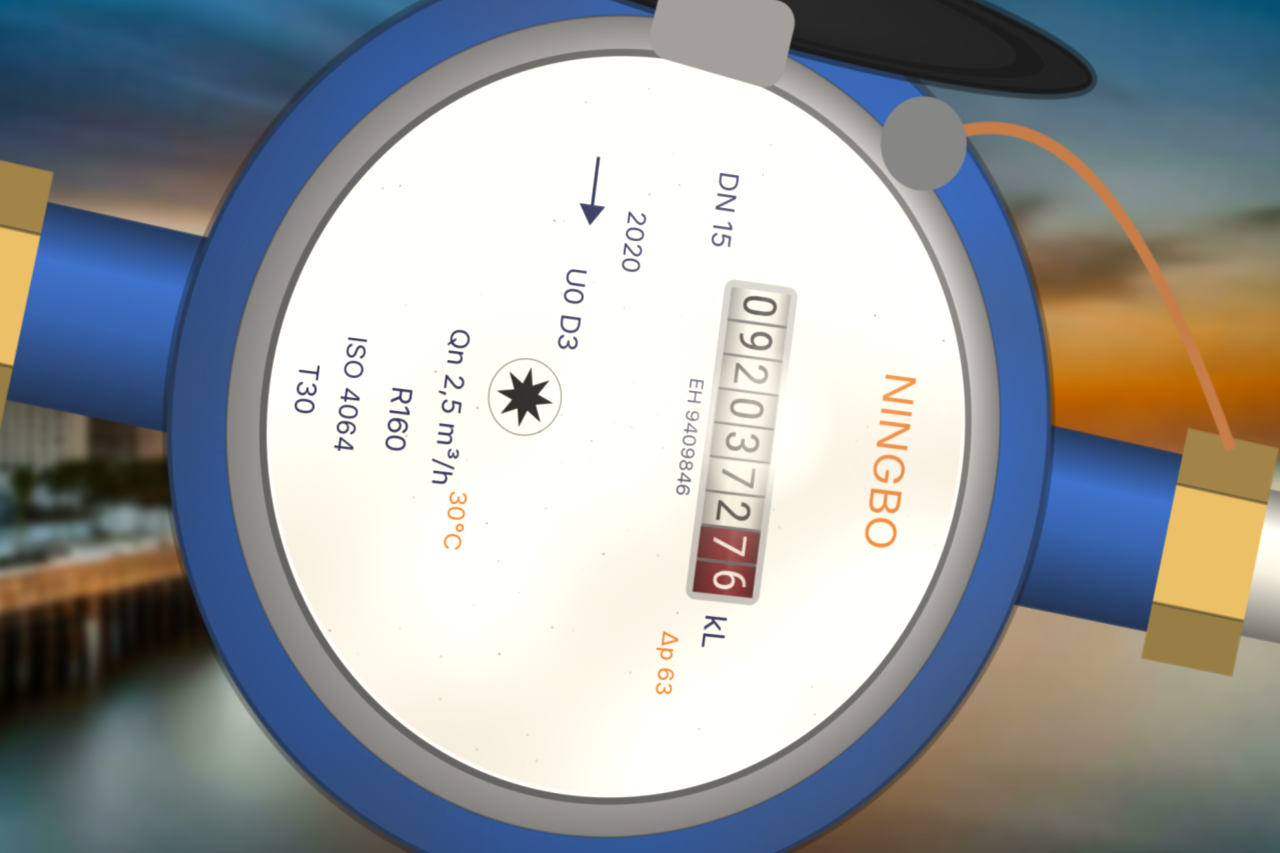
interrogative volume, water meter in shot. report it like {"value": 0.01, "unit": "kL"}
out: {"value": 920372.76, "unit": "kL"}
